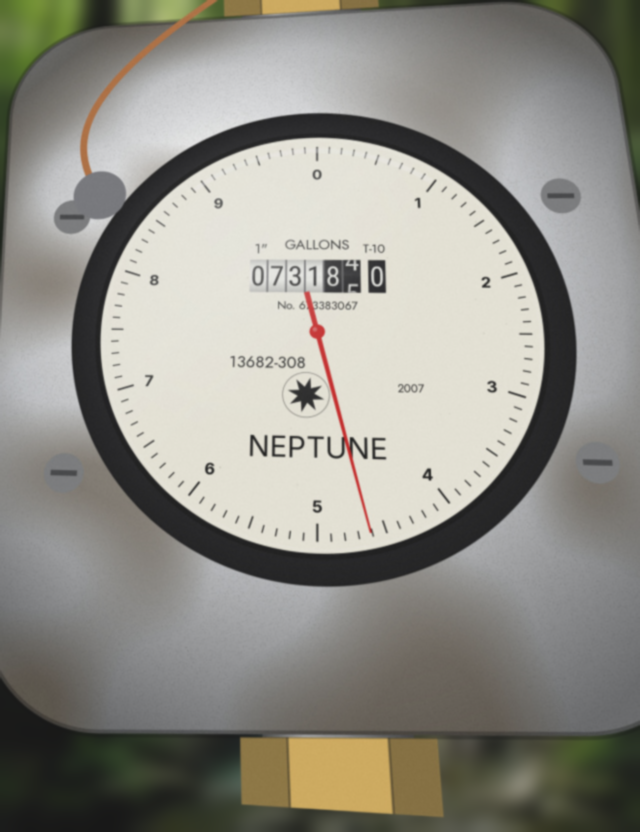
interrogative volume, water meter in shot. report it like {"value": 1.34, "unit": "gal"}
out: {"value": 731844.6, "unit": "gal"}
